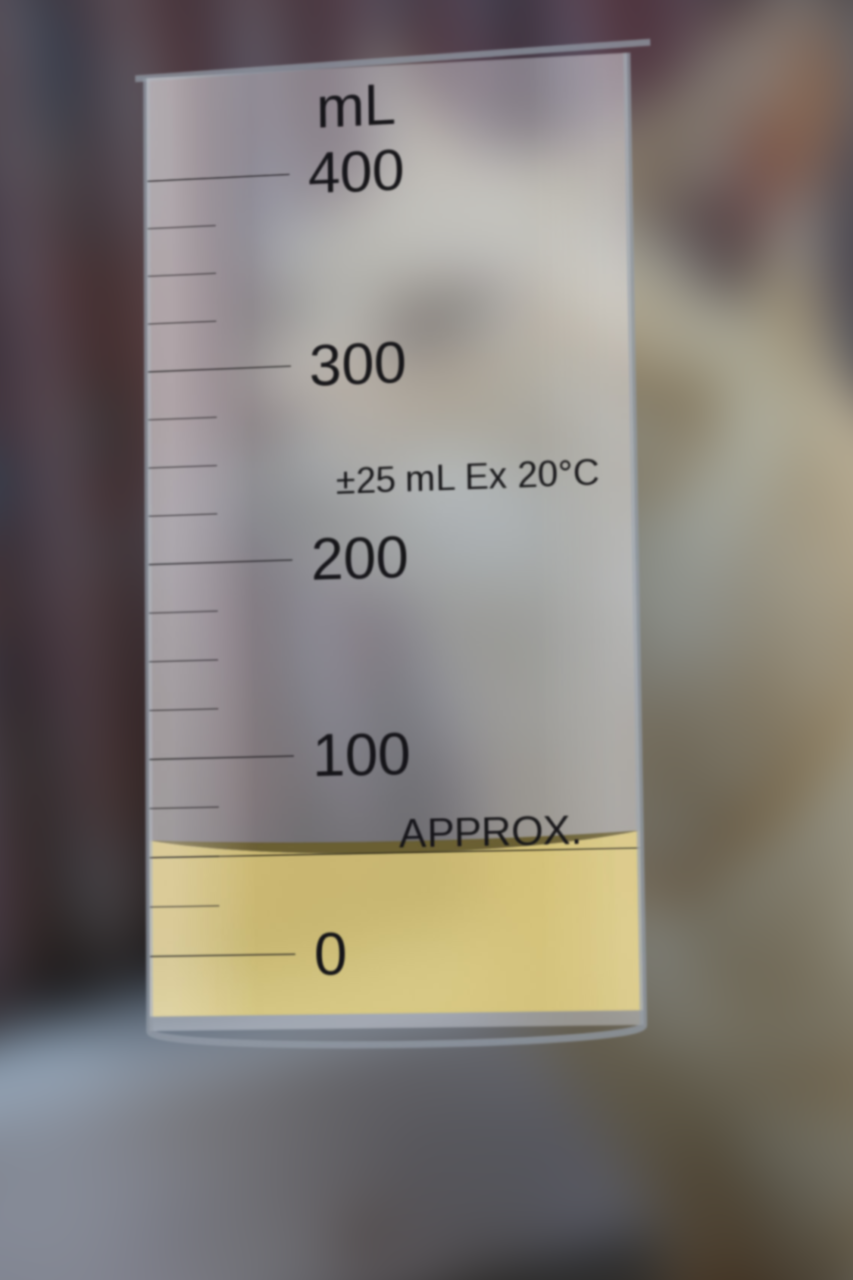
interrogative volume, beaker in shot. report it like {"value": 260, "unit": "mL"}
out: {"value": 50, "unit": "mL"}
